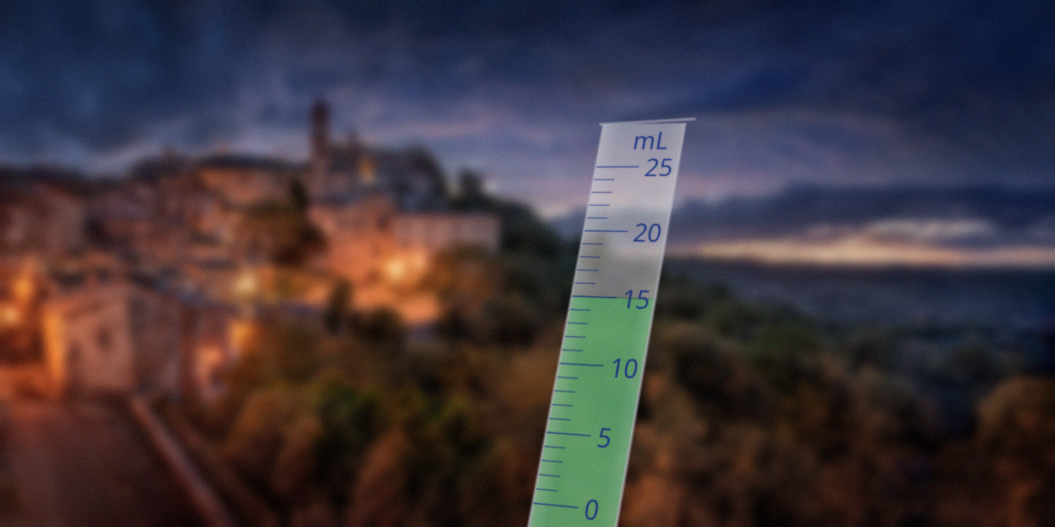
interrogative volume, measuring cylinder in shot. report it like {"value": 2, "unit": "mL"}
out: {"value": 15, "unit": "mL"}
